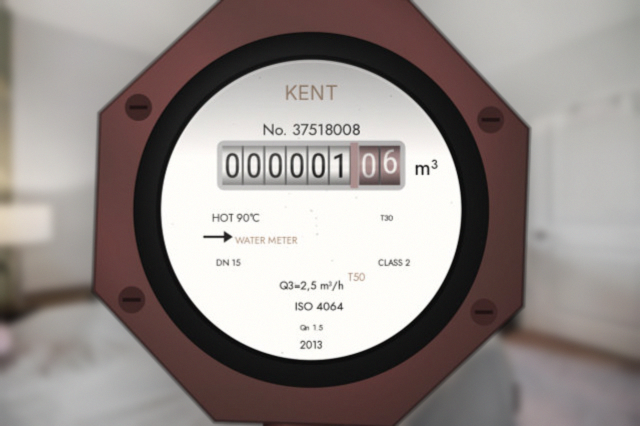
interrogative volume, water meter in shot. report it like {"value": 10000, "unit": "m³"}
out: {"value": 1.06, "unit": "m³"}
